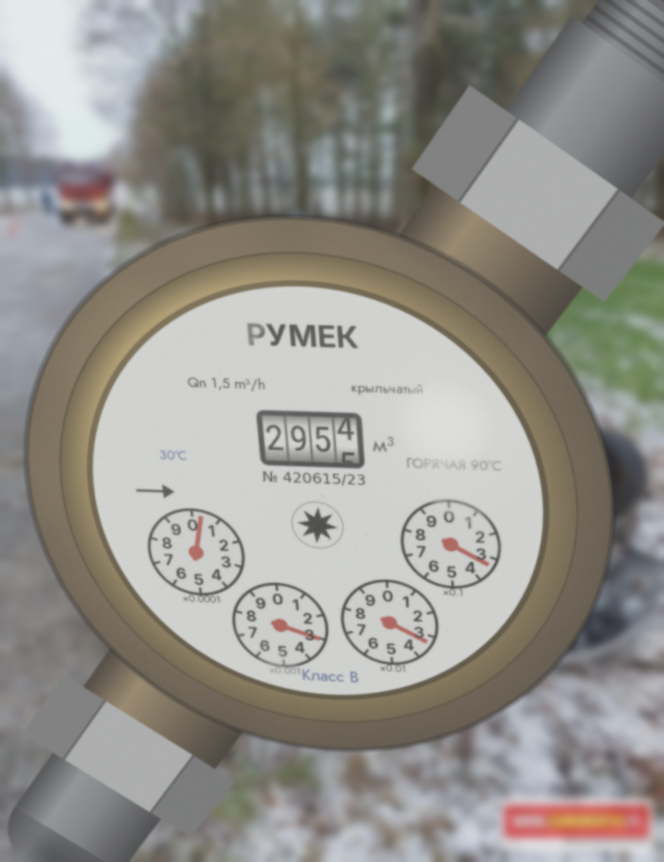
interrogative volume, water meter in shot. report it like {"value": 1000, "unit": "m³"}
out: {"value": 2954.3330, "unit": "m³"}
